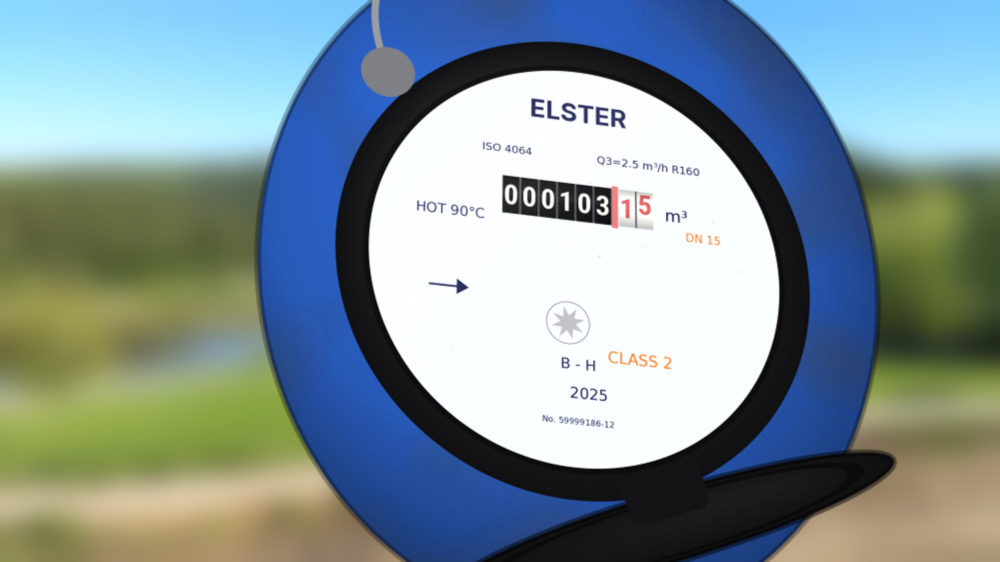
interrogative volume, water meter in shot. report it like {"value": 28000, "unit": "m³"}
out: {"value": 103.15, "unit": "m³"}
